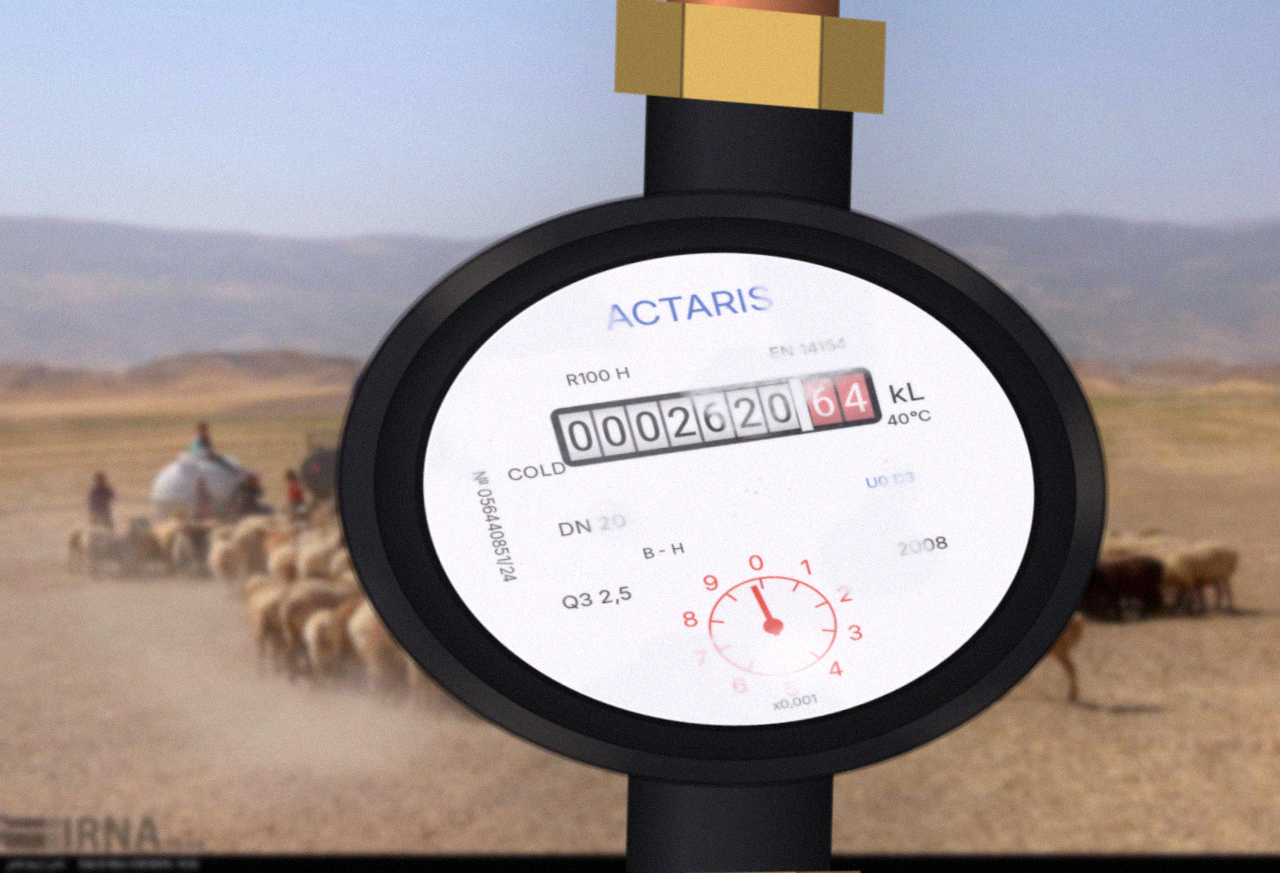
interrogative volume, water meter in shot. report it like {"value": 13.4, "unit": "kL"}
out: {"value": 2620.639, "unit": "kL"}
